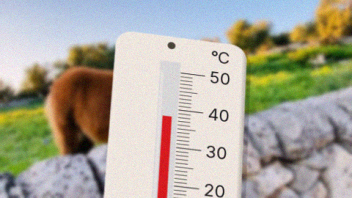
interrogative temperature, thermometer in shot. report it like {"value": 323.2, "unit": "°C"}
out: {"value": 38, "unit": "°C"}
